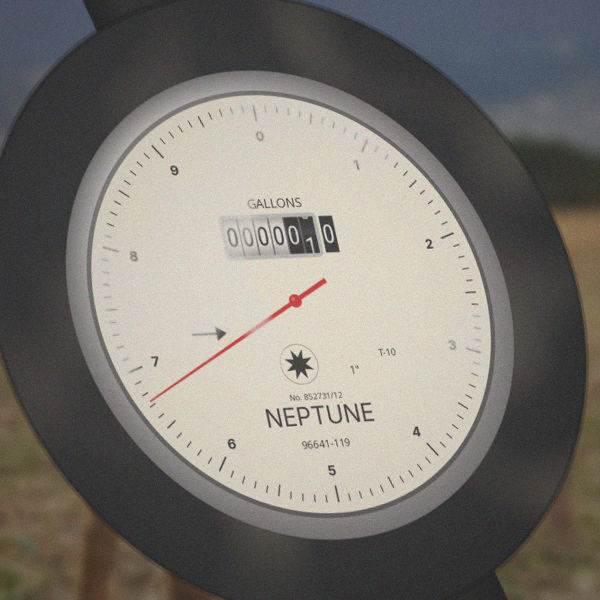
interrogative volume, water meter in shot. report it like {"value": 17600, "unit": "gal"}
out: {"value": 6.7, "unit": "gal"}
